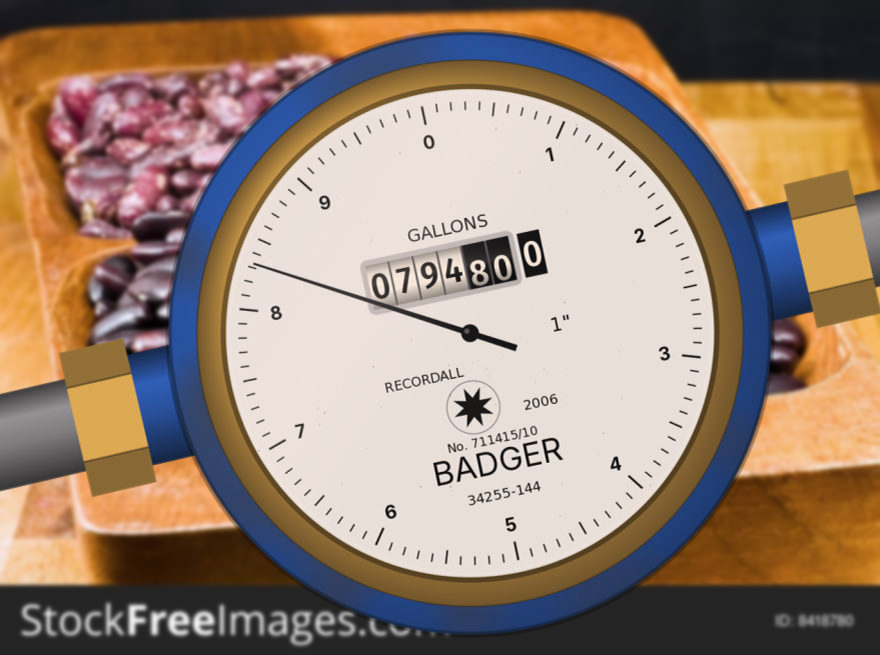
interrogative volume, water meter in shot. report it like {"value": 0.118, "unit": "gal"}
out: {"value": 794798.3, "unit": "gal"}
